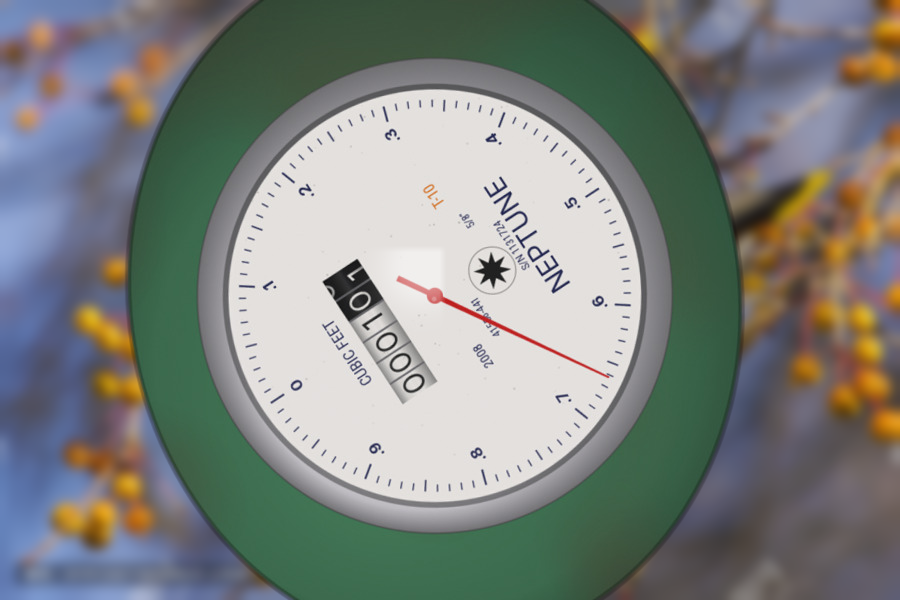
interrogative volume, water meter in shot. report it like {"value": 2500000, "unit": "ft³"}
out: {"value": 100.66, "unit": "ft³"}
